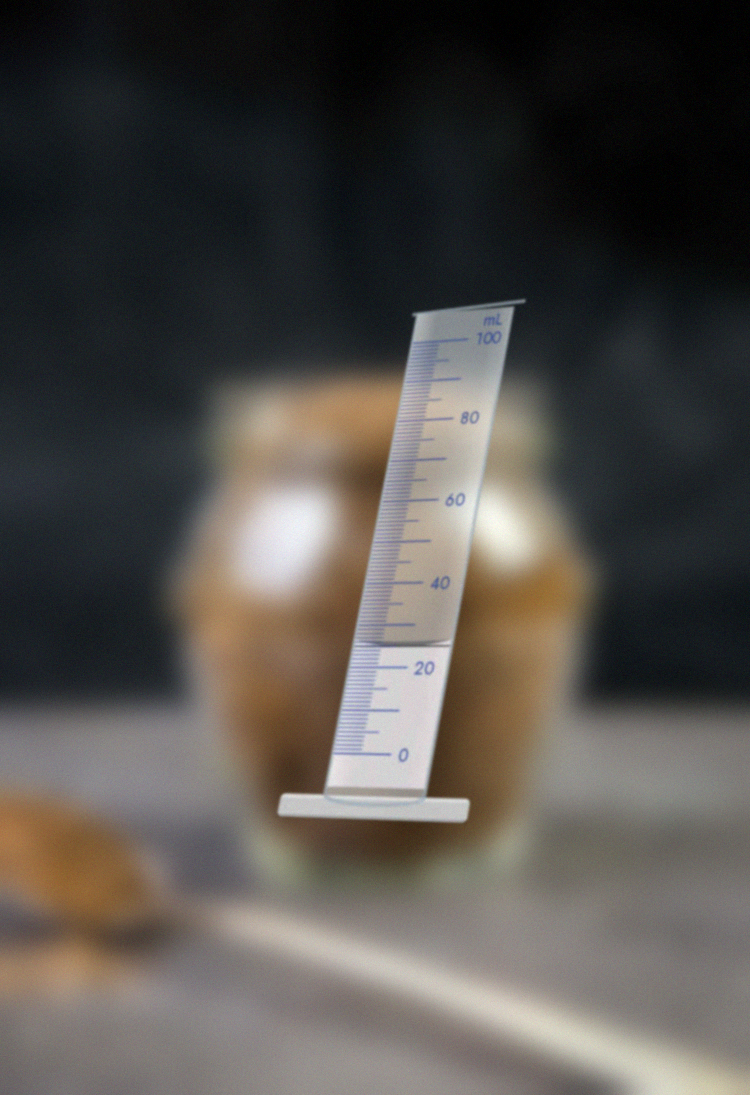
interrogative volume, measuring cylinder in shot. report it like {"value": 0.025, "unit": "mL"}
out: {"value": 25, "unit": "mL"}
